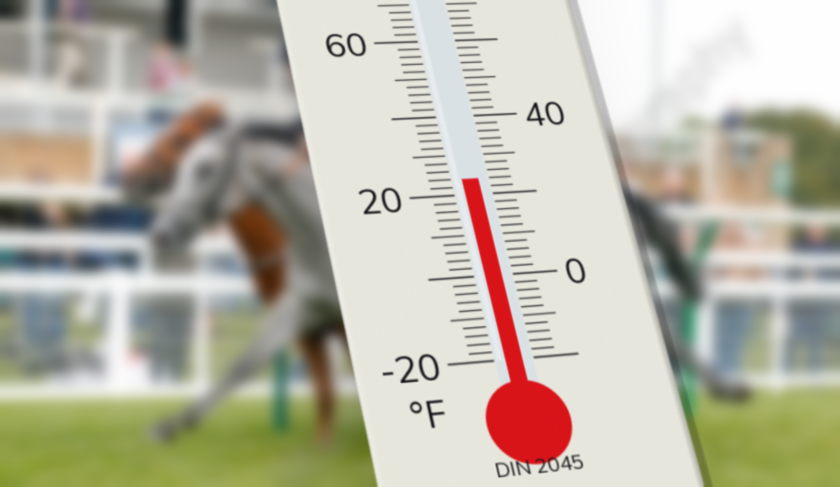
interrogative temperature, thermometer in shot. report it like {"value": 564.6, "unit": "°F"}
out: {"value": 24, "unit": "°F"}
